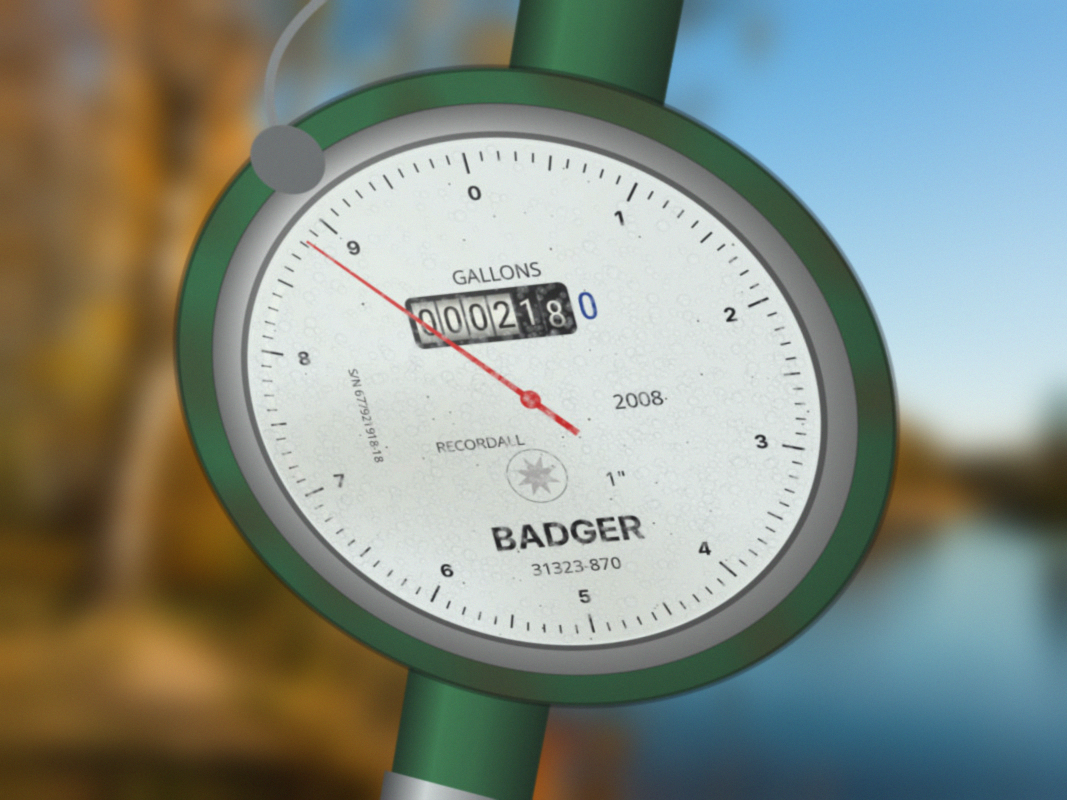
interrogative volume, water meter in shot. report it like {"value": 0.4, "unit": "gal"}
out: {"value": 2178.8, "unit": "gal"}
